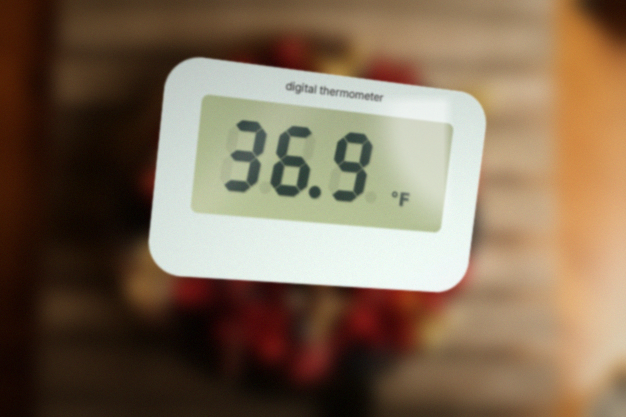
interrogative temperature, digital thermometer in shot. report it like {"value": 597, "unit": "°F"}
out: {"value": 36.9, "unit": "°F"}
